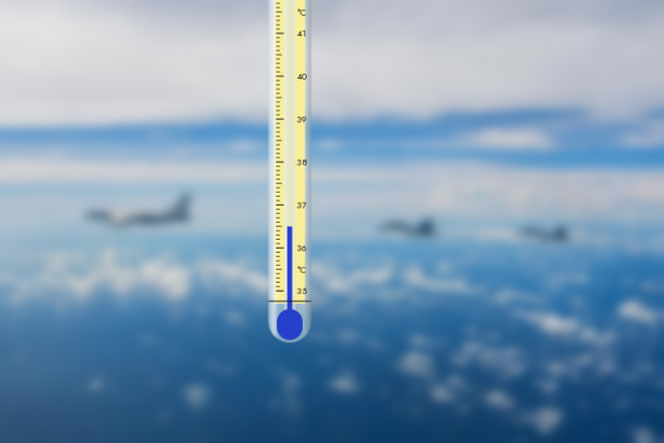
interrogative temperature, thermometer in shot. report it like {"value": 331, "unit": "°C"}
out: {"value": 36.5, "unit": "°C"}
